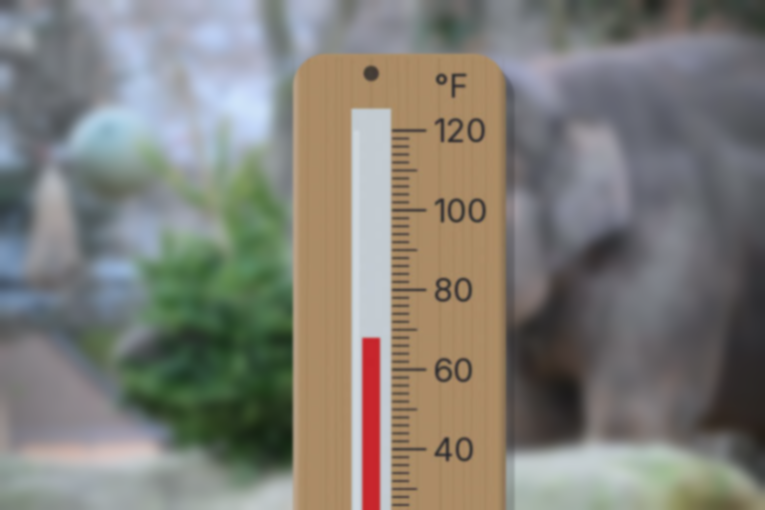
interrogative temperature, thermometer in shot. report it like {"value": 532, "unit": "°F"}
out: {"value": 68, "unit": "°F"}
